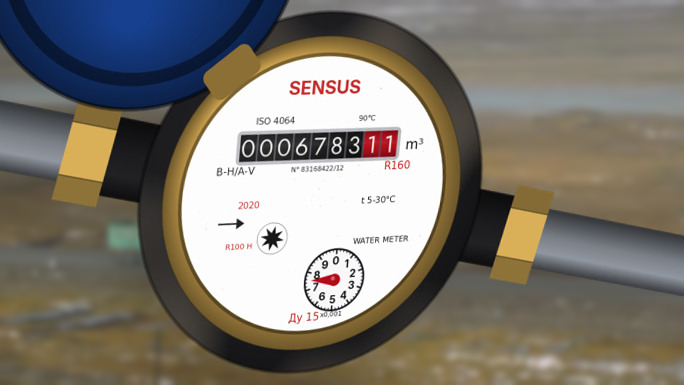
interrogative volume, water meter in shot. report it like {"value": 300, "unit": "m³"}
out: {"value": 6783.117, "unit": "m³"}
